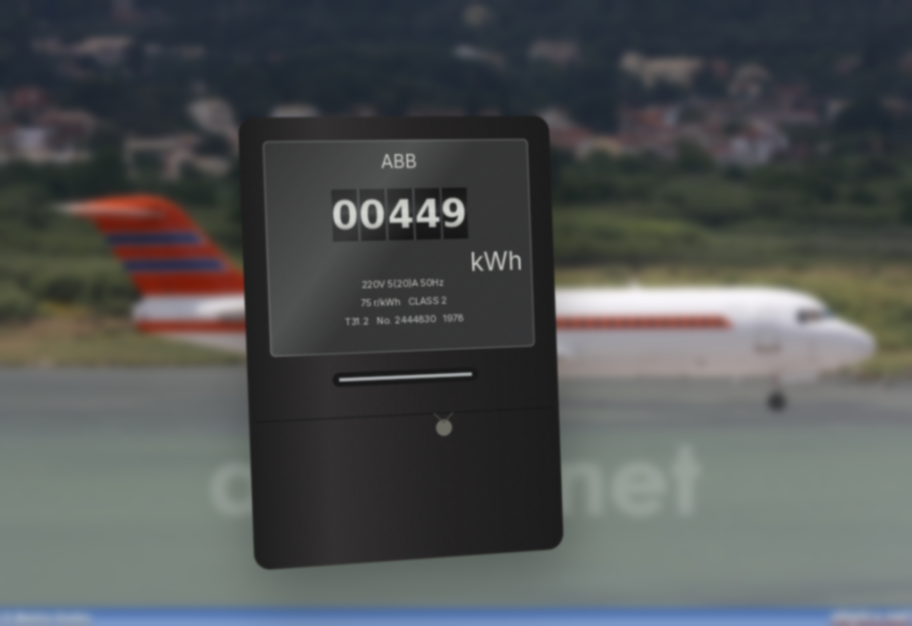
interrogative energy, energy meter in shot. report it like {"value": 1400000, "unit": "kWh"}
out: {"value": 449, "unit": "kWh"}
